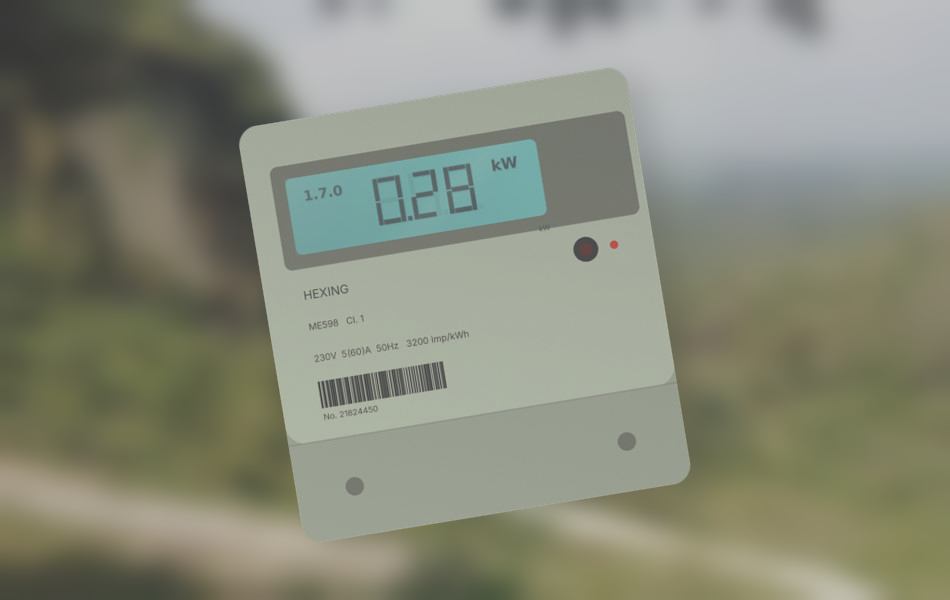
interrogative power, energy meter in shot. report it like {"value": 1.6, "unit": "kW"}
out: {"value": 0.28, "unit": "kW"}
